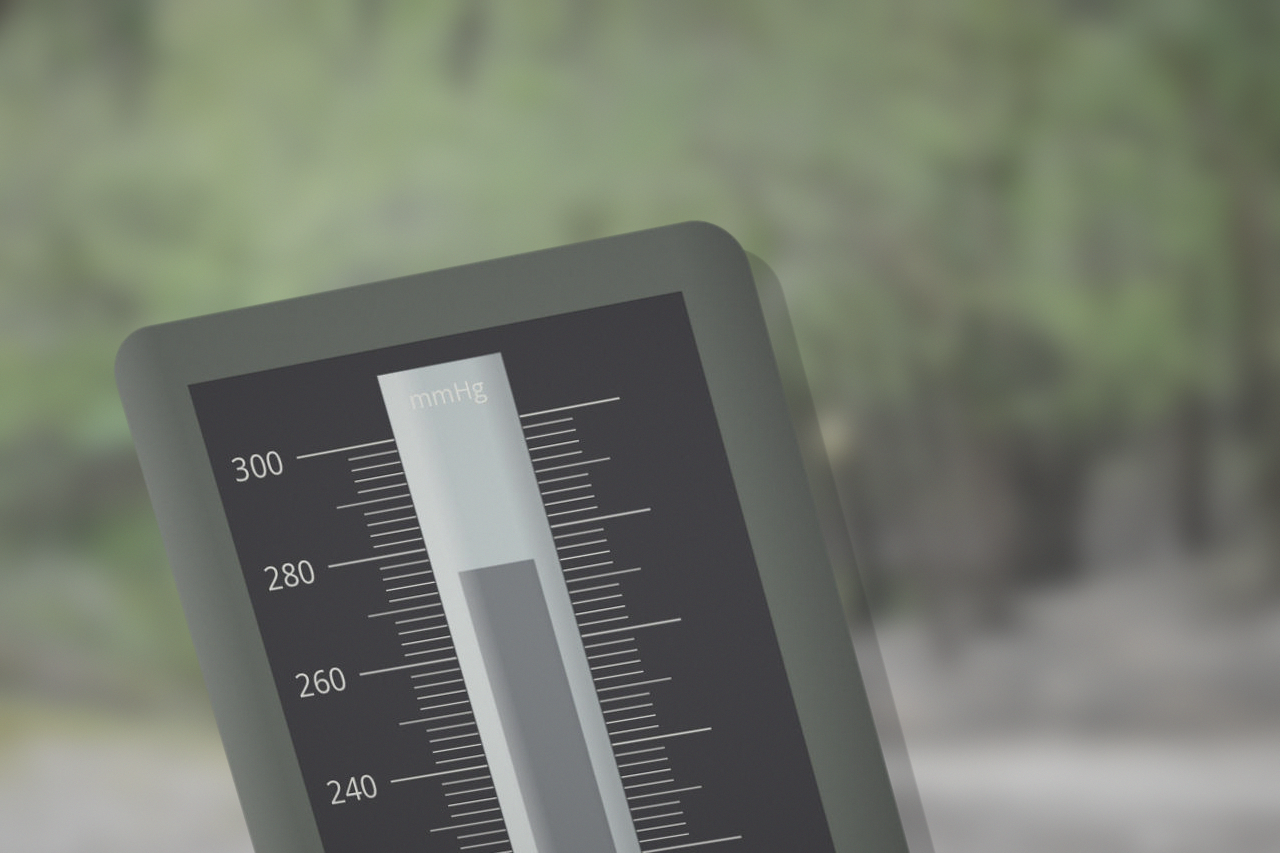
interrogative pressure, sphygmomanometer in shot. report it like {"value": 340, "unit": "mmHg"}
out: {"value": 275, "unit": "mmHg"}
